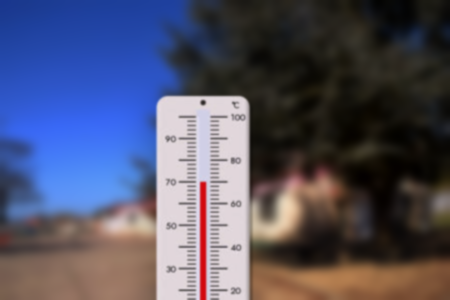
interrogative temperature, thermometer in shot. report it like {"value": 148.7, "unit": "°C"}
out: {"value": 70, "unit": "°C"}
